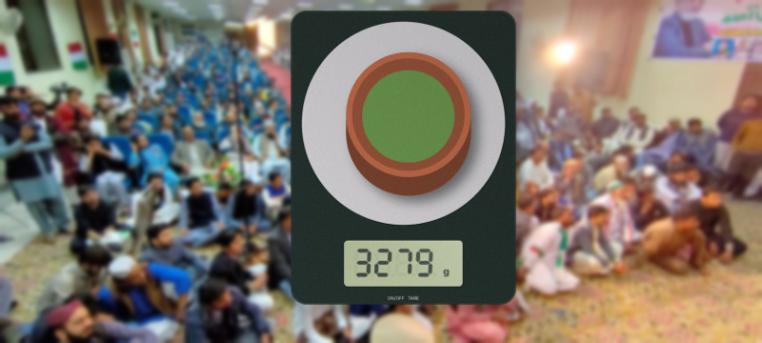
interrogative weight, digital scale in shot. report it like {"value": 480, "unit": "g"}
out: {"value": 3279, "unit": "g"}
